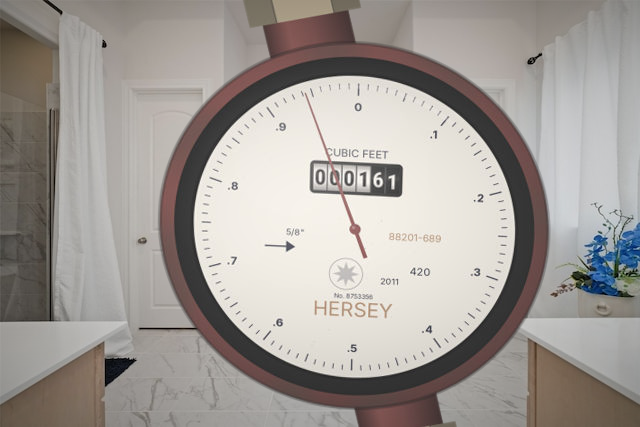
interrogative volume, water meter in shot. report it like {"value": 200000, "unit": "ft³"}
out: {"value": 160.94, "unit": "ft³"}
